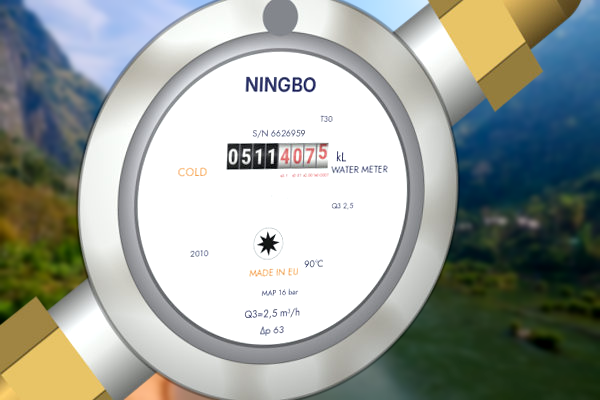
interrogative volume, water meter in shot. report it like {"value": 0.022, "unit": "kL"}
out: {"value": 511.4075, "unit": "kL"}
